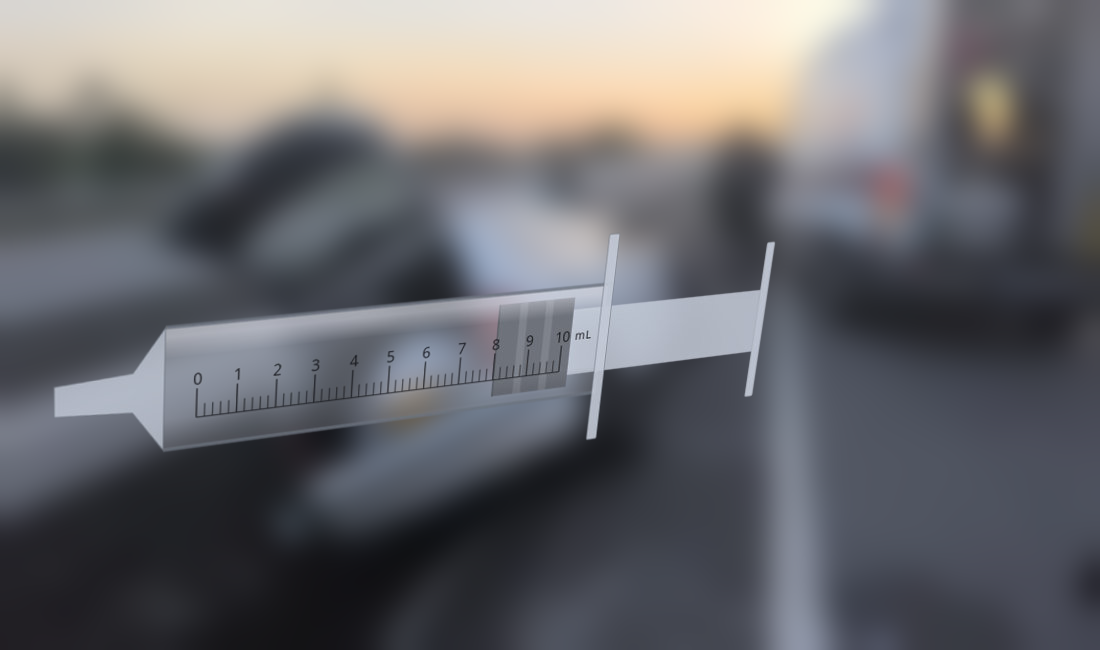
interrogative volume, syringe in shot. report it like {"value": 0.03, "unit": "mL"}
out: {"value": 8, "unit": "mL"}
